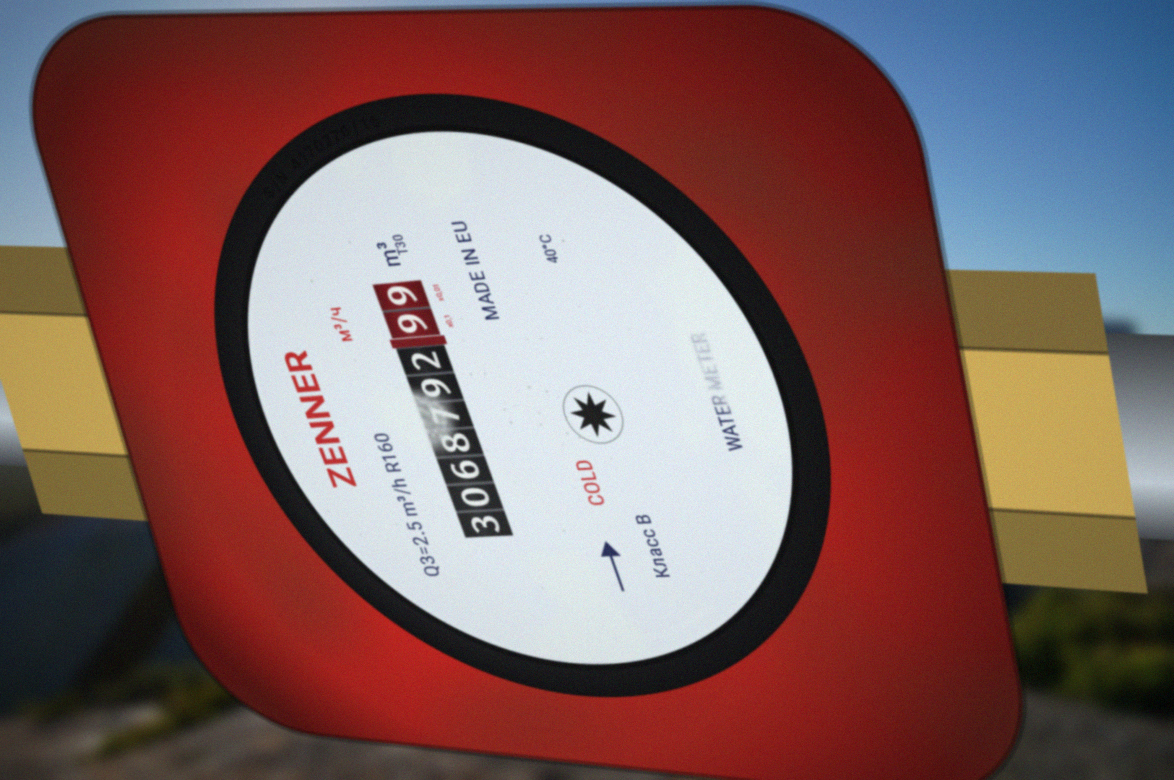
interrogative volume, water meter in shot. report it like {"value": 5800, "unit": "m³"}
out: {"value": 3068792.99, "unit": "m³"}
